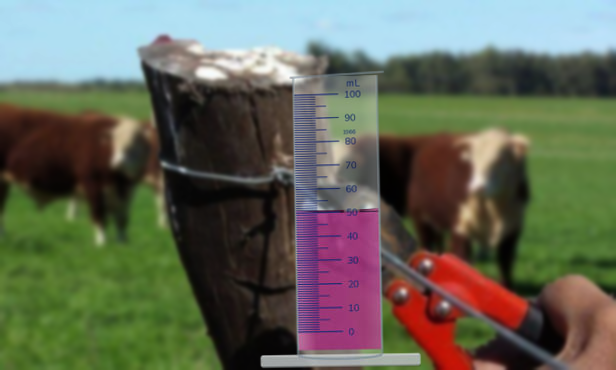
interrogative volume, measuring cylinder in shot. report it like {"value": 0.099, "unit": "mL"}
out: {"value": 50, "unit": "mL"}
